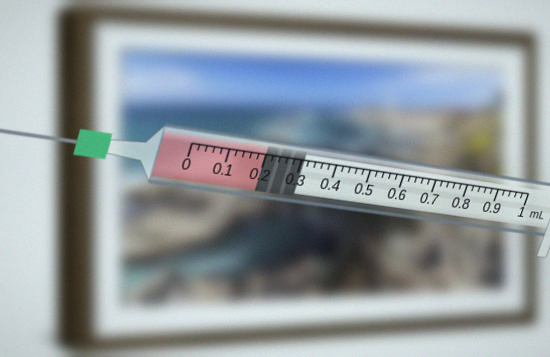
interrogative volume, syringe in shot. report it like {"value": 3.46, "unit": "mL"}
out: {"value": 0.2, "unit": "mL"}
